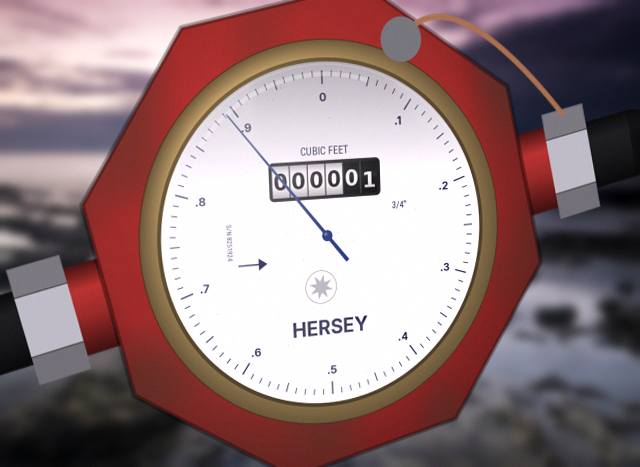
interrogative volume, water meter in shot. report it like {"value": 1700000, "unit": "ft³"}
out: {"value": 0.89, "unit": "ft³"}
